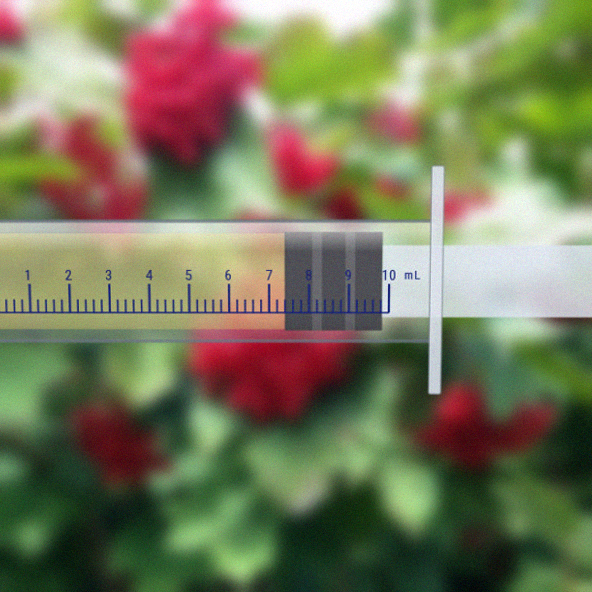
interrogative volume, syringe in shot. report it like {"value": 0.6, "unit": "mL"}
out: {"value": 7.4, "unit": "mL"}
